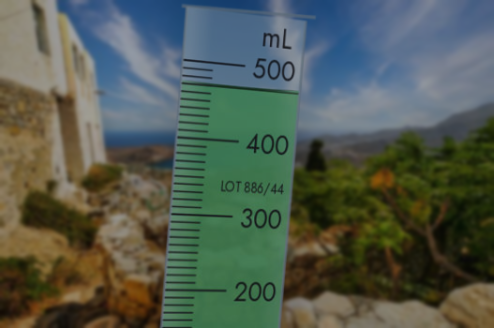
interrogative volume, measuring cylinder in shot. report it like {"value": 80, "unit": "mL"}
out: {"value": 470, "unit": "mL"}
